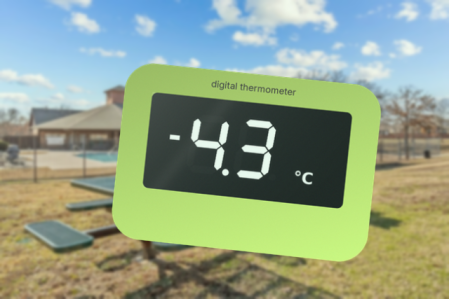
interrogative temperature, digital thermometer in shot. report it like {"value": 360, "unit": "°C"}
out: {"value": -4.3, "unit": "°C"}
